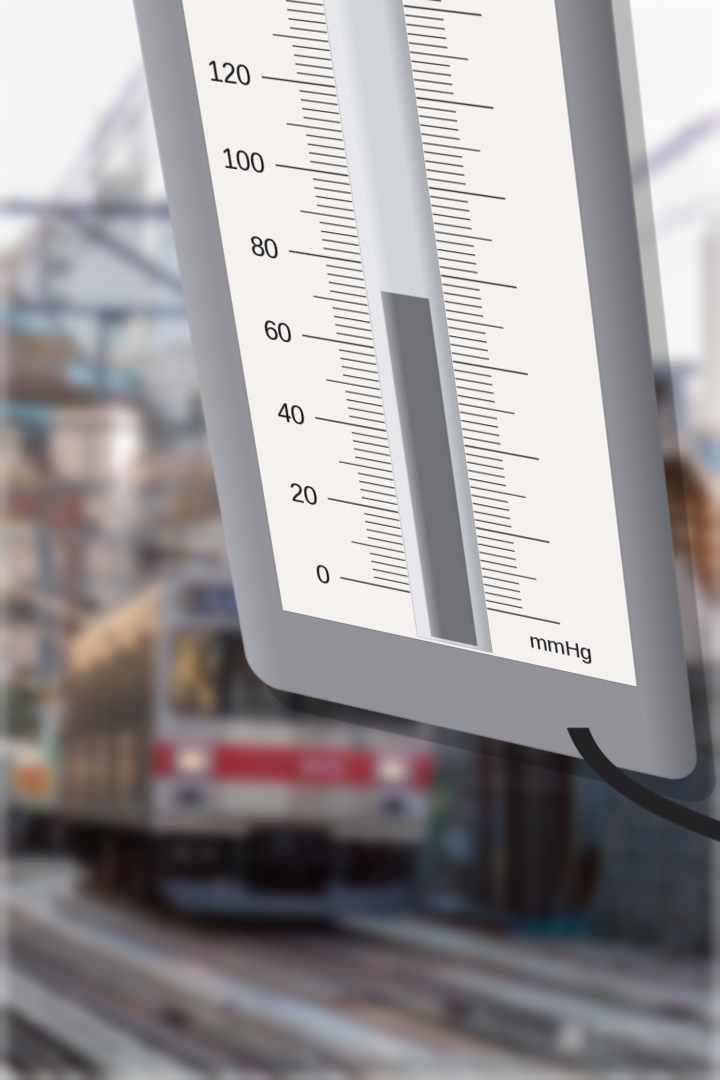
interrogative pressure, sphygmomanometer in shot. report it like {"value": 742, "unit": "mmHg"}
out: {"value": 74, "unit": "mmHg"}
